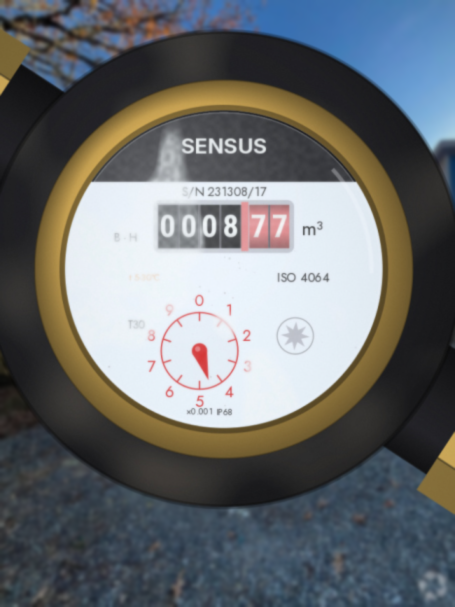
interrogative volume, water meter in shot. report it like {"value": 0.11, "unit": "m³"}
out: {"value": 8.774, "unit": "m³"}
